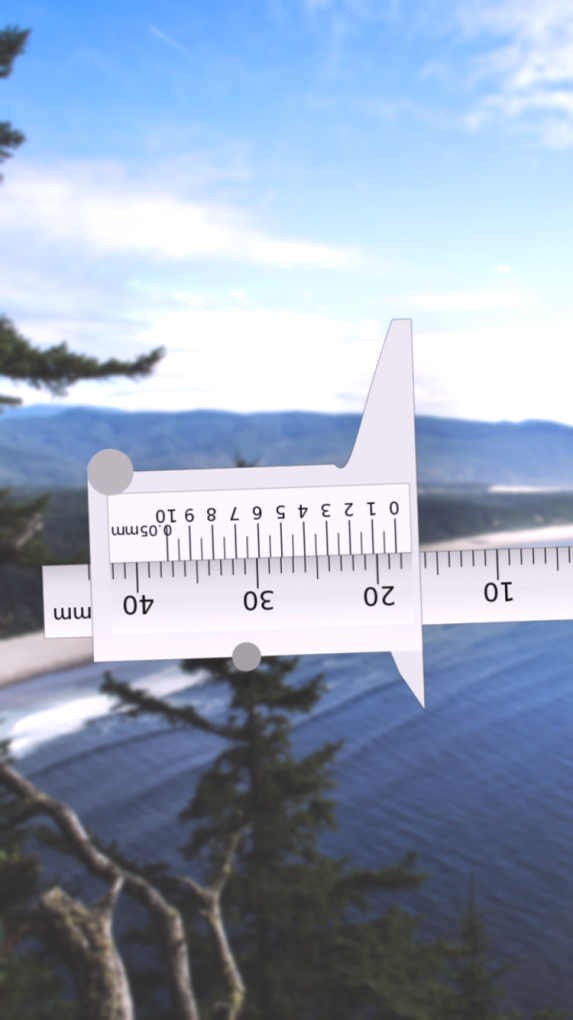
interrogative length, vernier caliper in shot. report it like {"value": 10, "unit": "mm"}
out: {"value": 18.4, "unit": "mm"}
